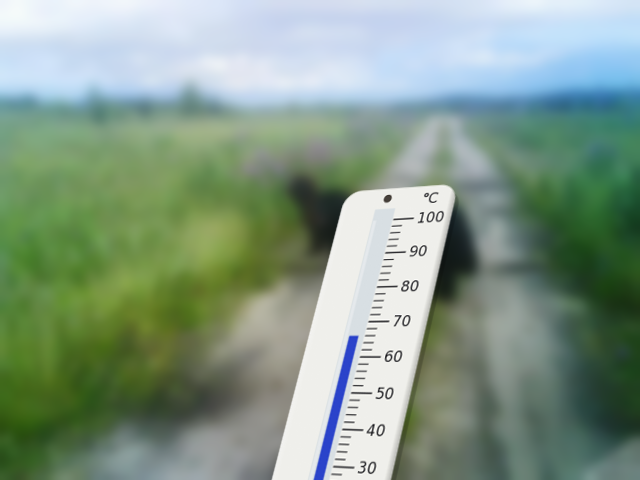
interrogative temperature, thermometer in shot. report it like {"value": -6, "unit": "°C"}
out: {"value": 66, "unit": "°C"}
